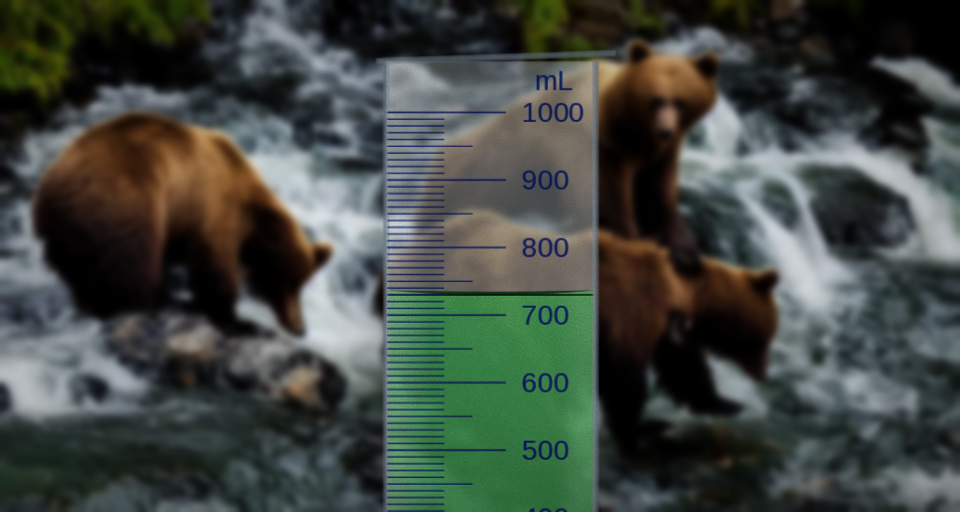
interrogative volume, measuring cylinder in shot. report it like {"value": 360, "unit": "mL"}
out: {"value": 730, "unit": "mL"}
